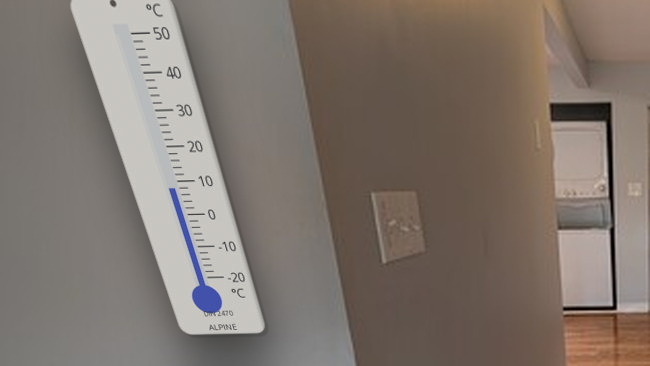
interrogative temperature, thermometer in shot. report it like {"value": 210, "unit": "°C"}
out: {"value": 8, "unit": "°C"}
